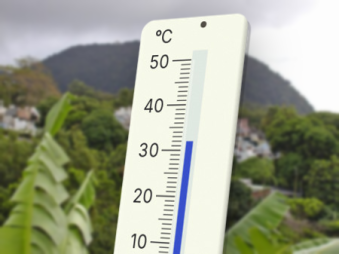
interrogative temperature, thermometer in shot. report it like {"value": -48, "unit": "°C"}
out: {"value": 32, "unit": "°C"}
